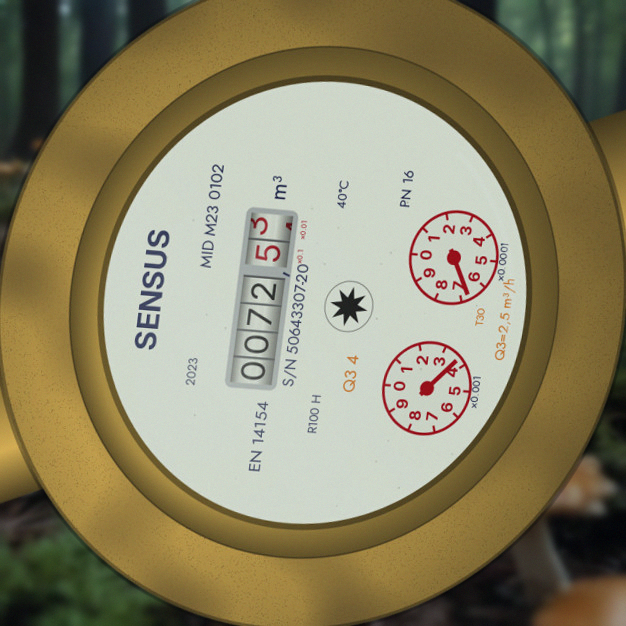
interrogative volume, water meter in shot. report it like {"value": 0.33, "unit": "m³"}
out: {"value": 72.5336, "unit": "m³"}
